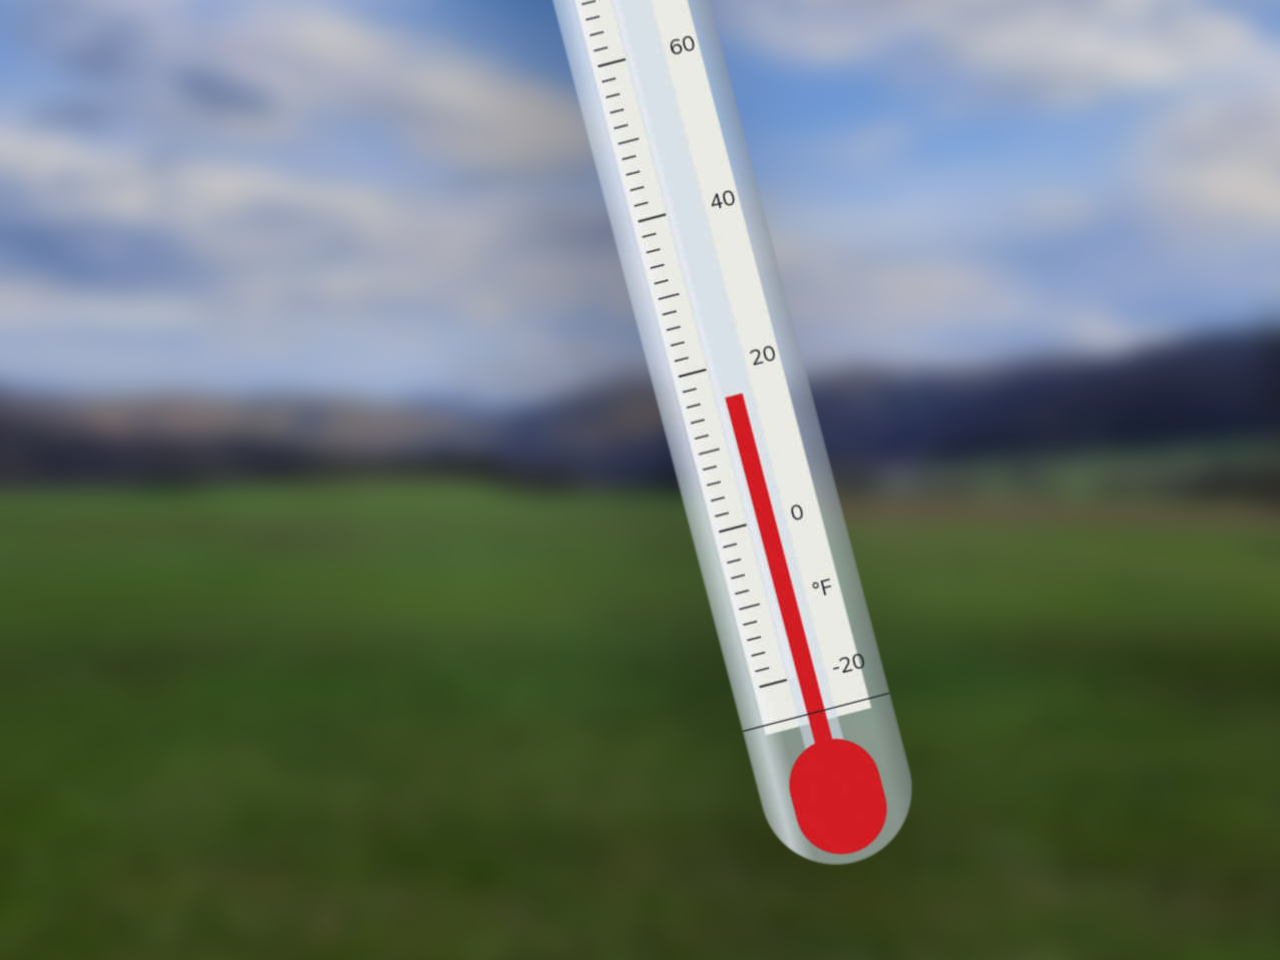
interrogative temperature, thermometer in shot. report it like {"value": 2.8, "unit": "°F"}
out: {"value": 16, "unit": "°F"}
